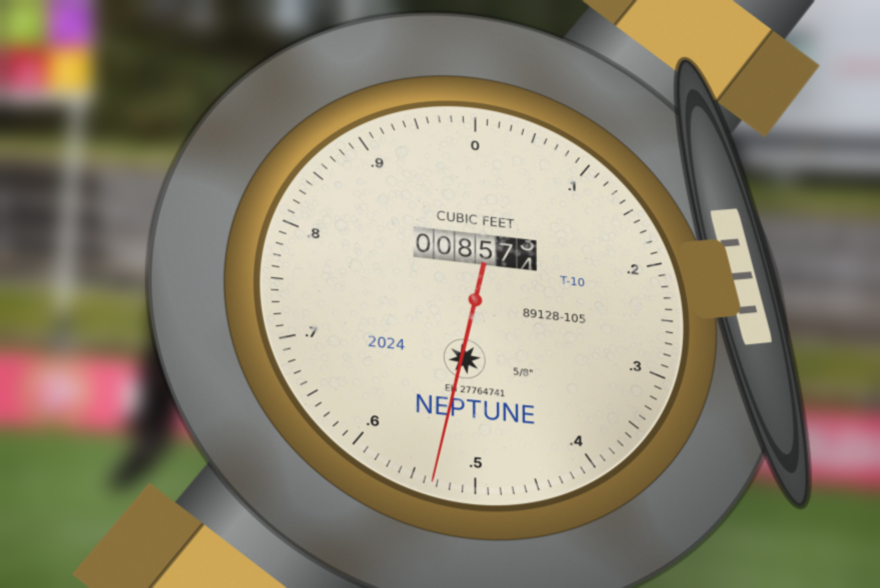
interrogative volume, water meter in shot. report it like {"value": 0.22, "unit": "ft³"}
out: {"value": 8573.53, "unit": "ft³"}
